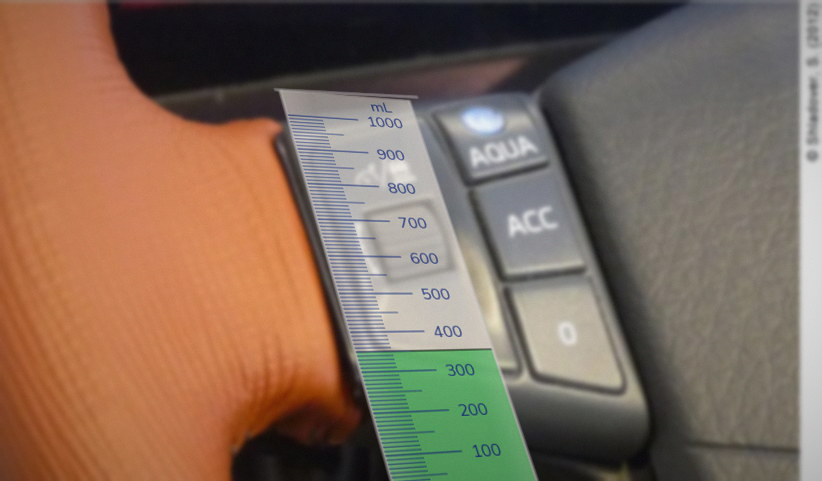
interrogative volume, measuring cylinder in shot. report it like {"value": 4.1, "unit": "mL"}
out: {"value": 350, "unit": "mL"}
